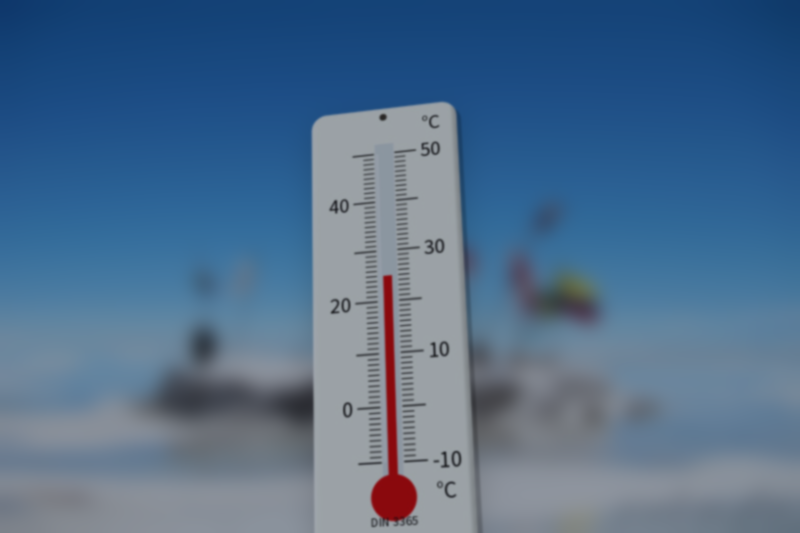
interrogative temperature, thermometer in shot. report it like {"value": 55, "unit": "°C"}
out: {"value": 25, "unit": "°C"}
